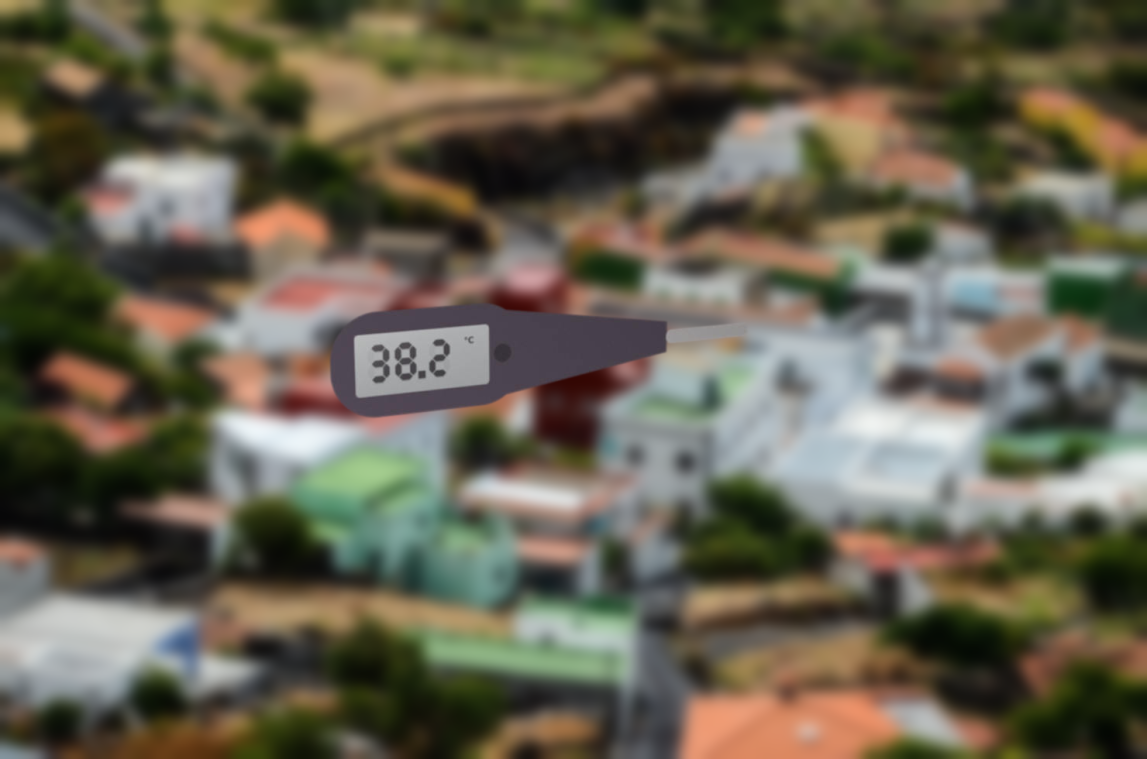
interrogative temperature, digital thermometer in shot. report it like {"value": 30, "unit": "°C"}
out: {"value": 38.2, "unit": "°C"}
